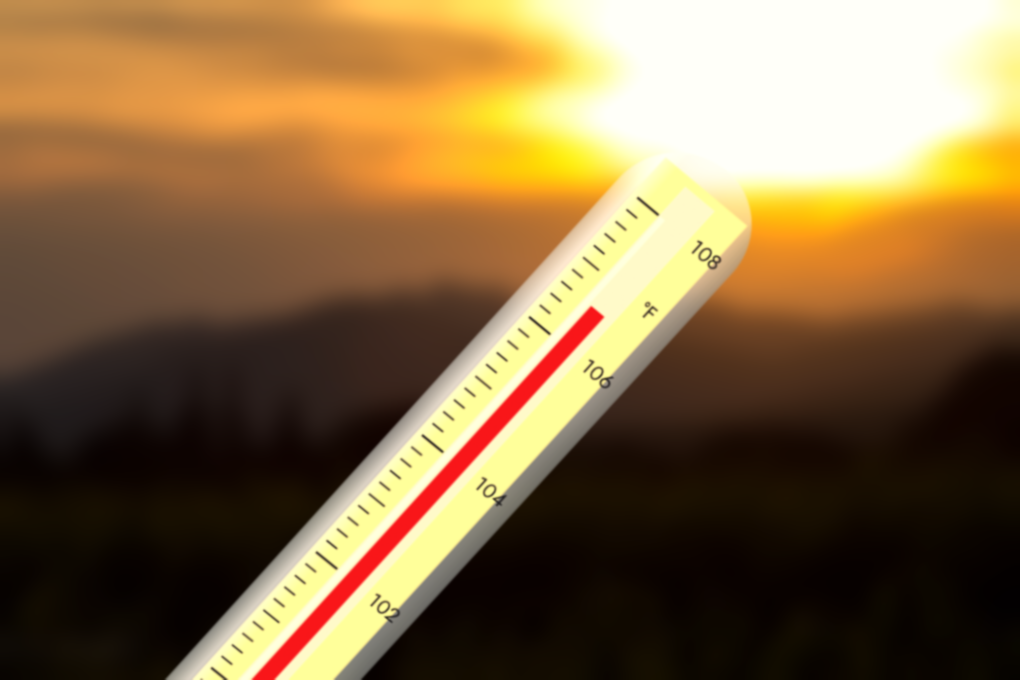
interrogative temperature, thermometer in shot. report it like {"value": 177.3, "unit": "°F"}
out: {"value": 106.6, "unit": "°F"}
